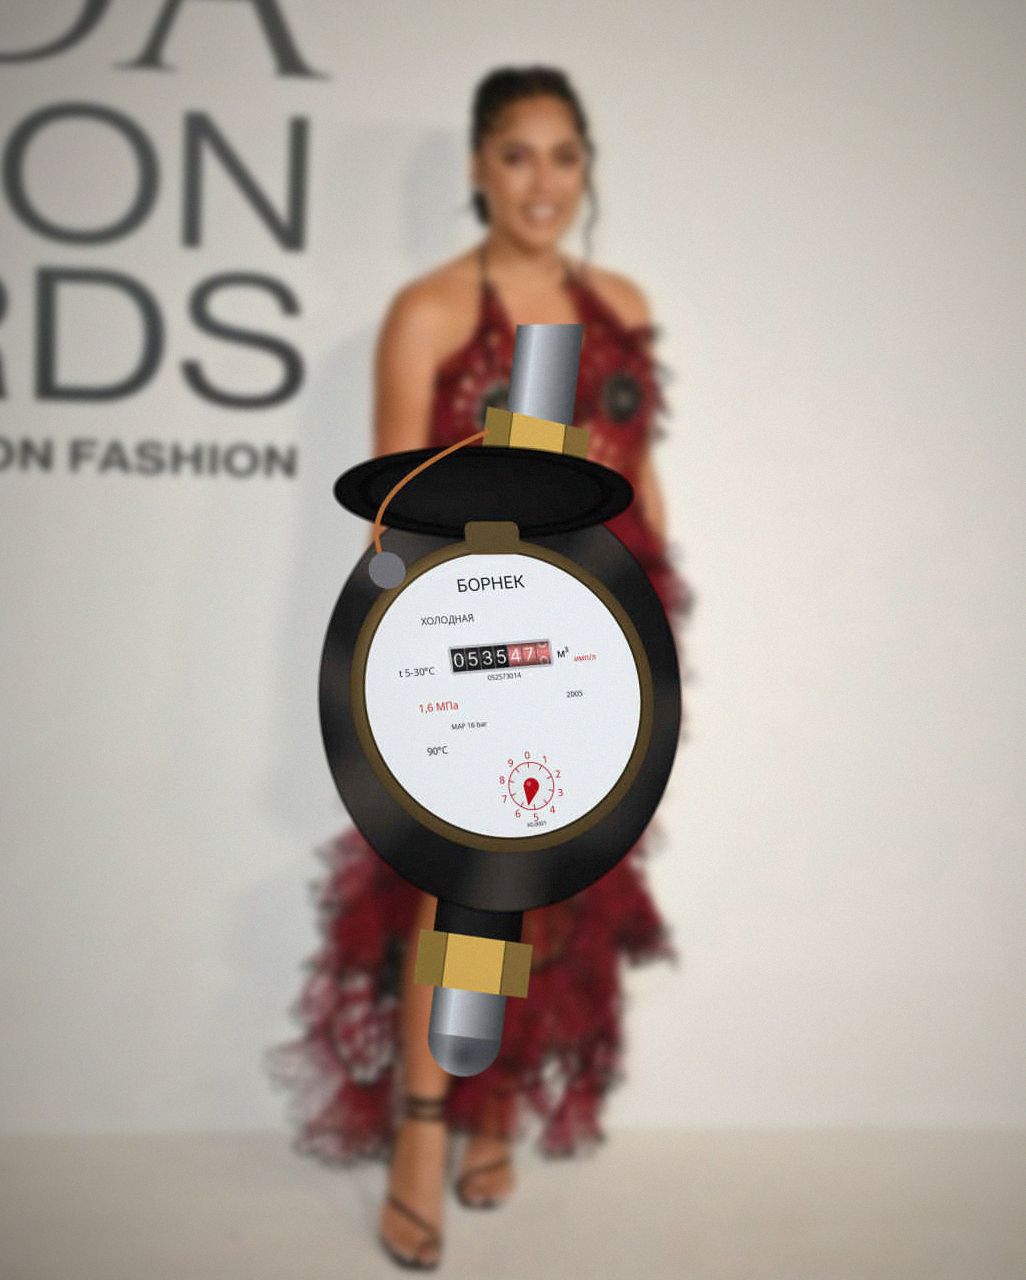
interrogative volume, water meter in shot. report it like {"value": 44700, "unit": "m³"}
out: {"value": 535.4785, "unit": "m³"}
